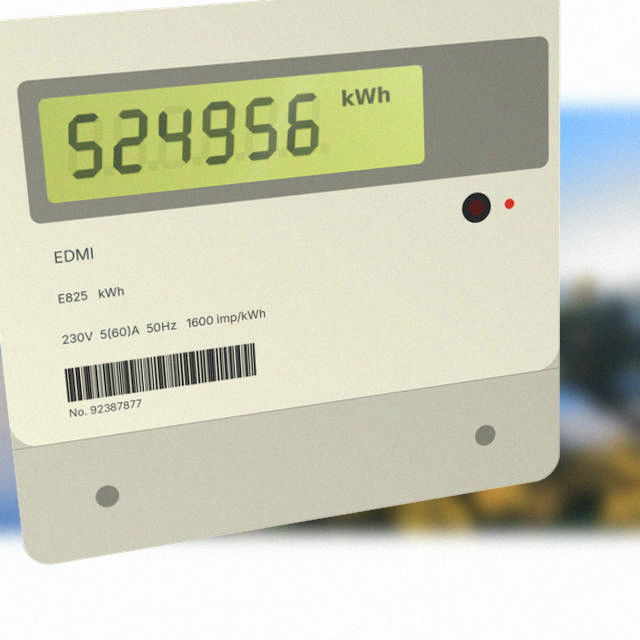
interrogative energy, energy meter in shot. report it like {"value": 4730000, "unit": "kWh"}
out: {"value": 524956, "unit": "kWh"}
